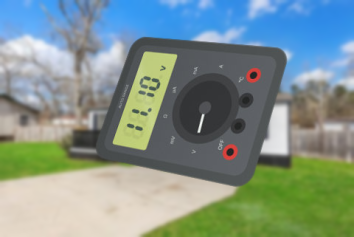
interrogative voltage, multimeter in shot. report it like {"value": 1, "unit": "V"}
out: {"value": 11.10, "unit": "V"}
